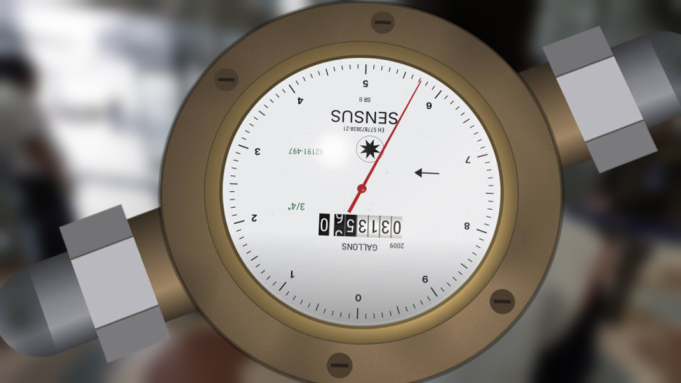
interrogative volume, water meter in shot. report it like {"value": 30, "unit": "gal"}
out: {"value": 313555.7, "unit": "gal"}
